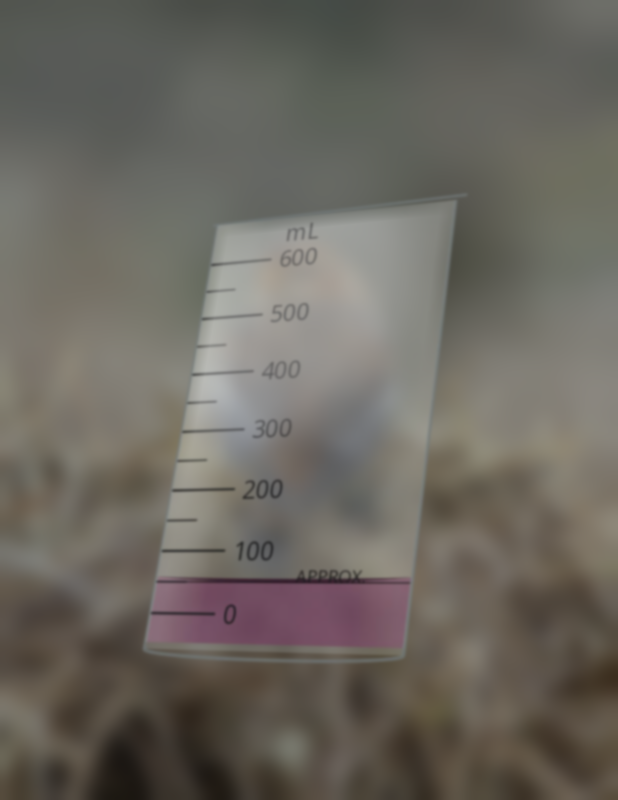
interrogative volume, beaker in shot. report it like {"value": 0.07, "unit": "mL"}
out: {"value": 50, "unit": "mL"}
